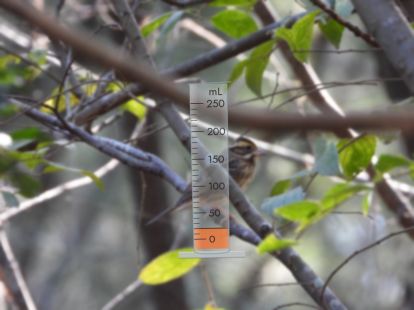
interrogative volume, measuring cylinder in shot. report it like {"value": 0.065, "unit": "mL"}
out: {"value": 20, "unit": "mL"}
